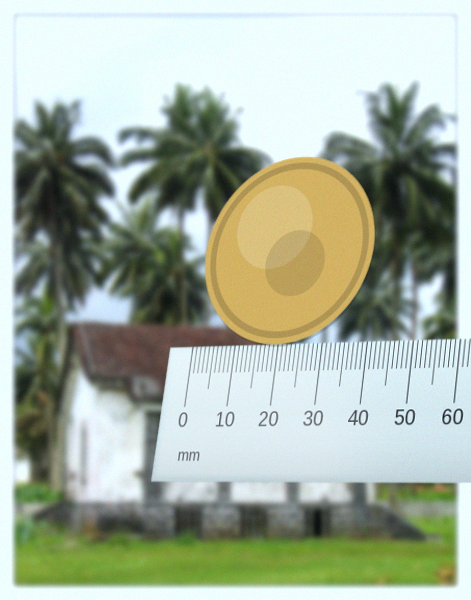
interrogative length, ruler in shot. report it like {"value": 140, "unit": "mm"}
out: {"value": 39, "unit": "mm"}
